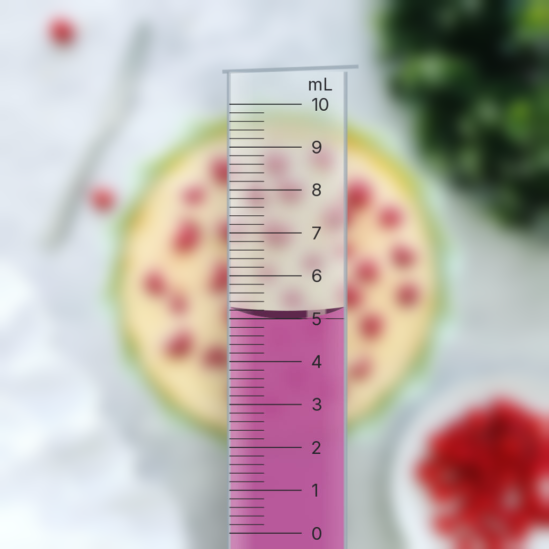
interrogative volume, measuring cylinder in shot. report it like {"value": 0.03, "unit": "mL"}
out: {"value": 5, "unit": "mL"}
